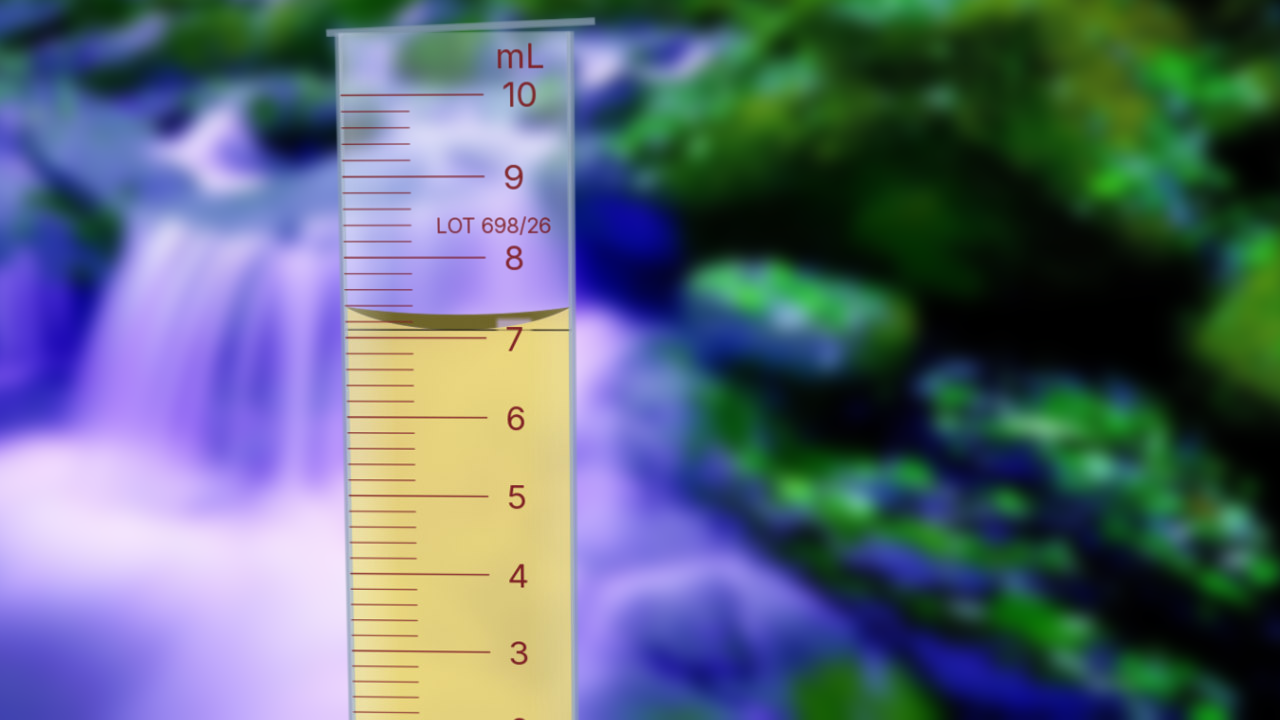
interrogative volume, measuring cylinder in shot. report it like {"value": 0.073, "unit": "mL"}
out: {"value": 7.1, "unit": "mL"}
